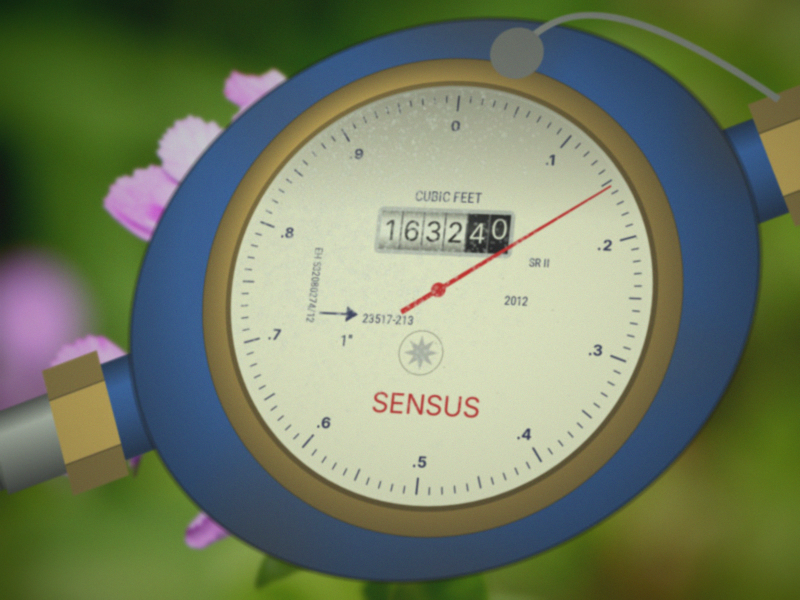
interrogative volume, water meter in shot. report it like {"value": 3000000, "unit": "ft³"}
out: {"value": 163240.15, "unit": "ft³"}
